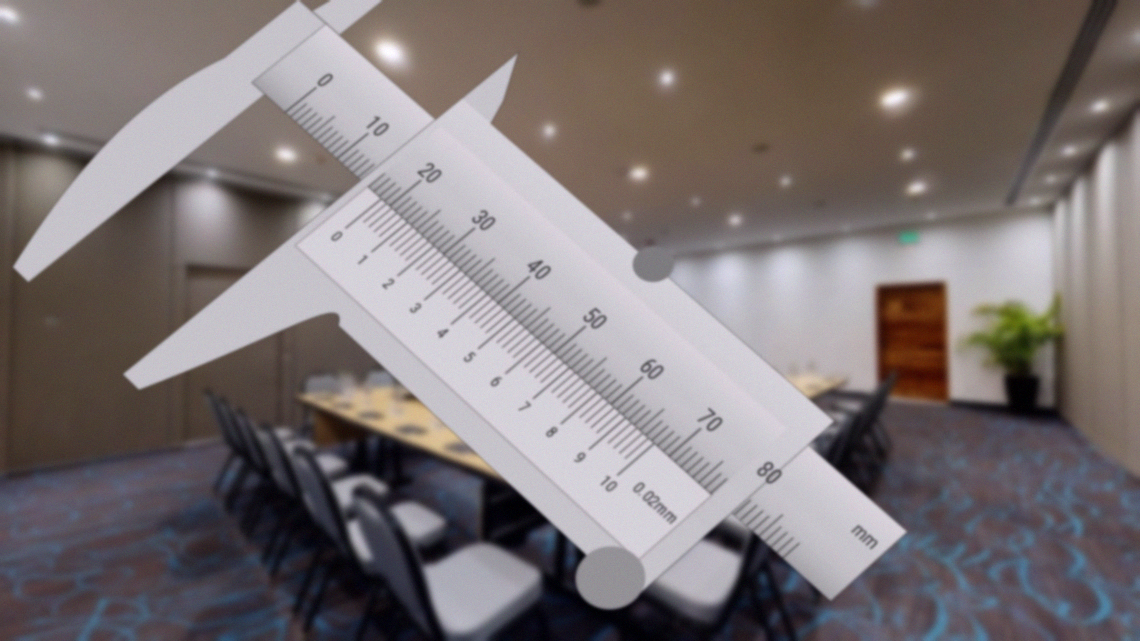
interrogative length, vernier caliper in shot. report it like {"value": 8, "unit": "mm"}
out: {"value": 18.5, "unit": "mm"}
